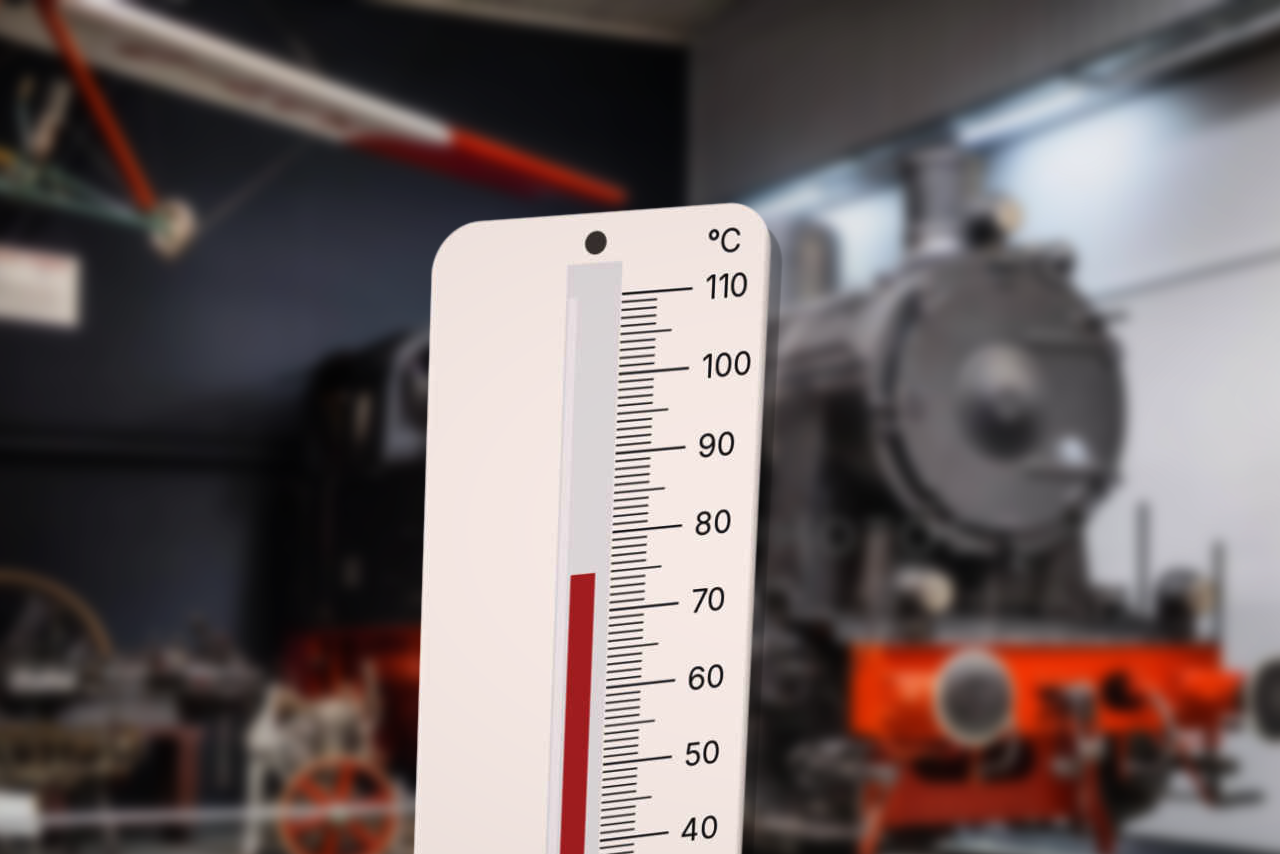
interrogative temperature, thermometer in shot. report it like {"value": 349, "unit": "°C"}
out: {"value": 75, "unit": "°C"}
